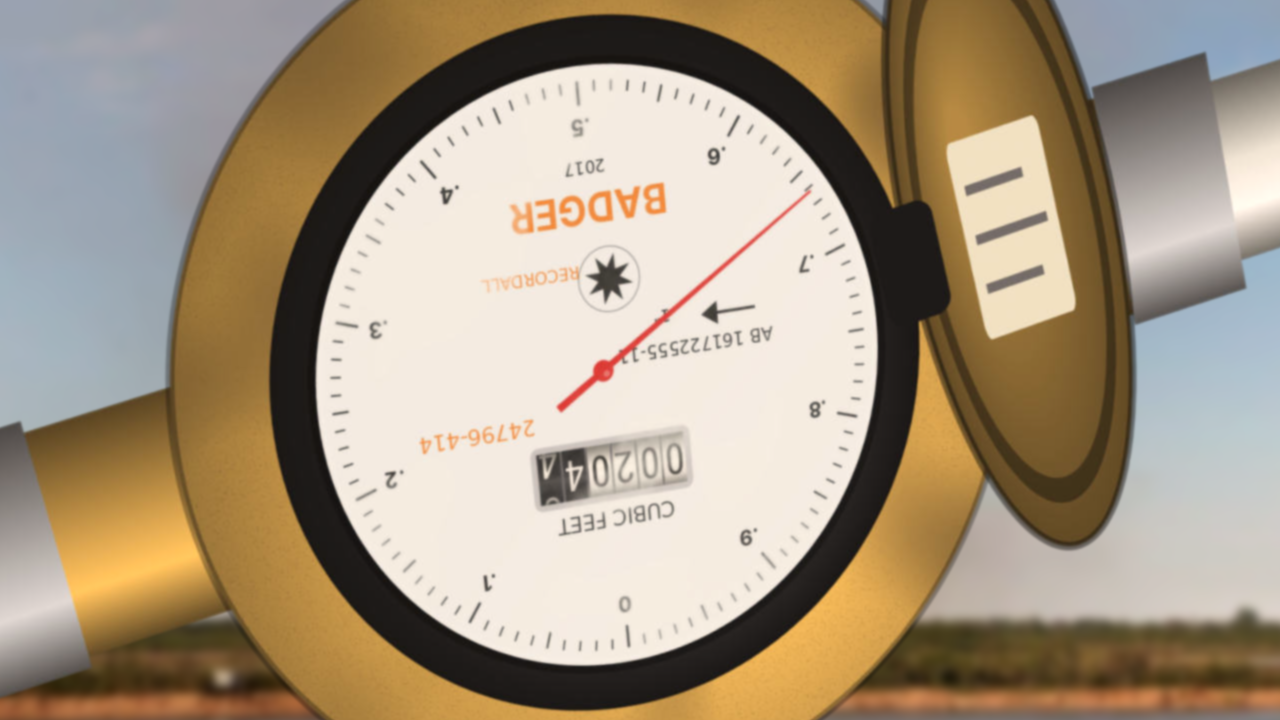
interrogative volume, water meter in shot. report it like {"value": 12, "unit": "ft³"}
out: {"value": 2043.66, "unit": "ft³"}
